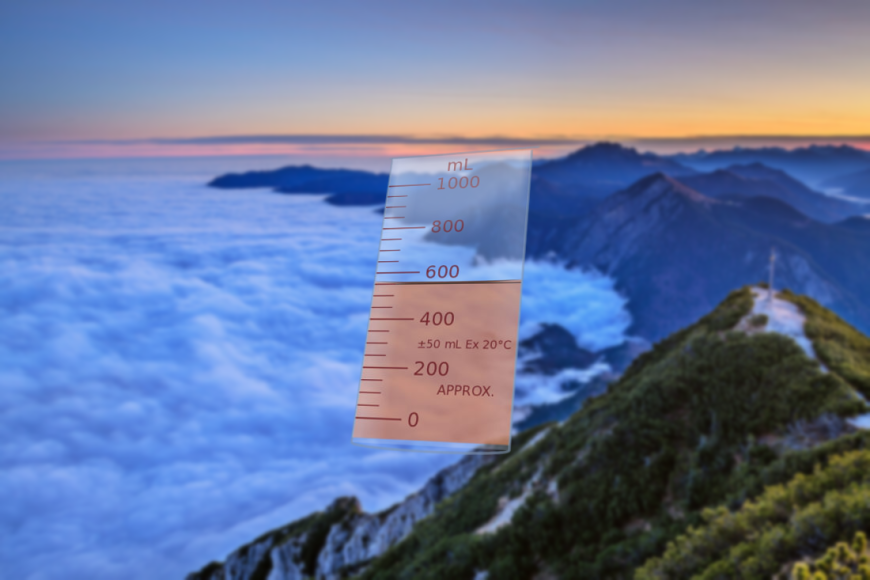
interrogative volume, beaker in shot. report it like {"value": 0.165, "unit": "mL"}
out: {"value": 550, "unit": "mL"}
